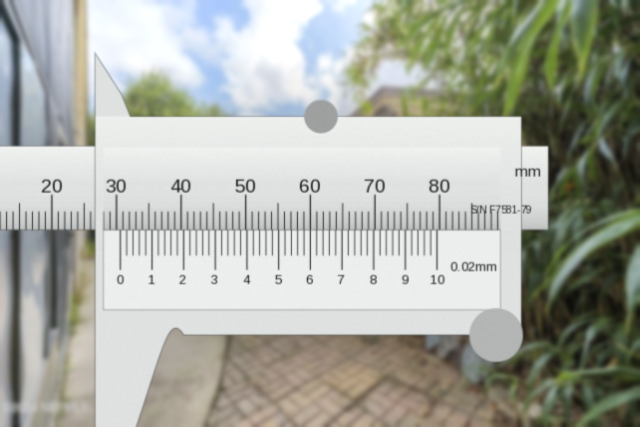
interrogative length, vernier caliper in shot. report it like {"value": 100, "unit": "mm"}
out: {"value": 30.6, "unit": "mm"}
